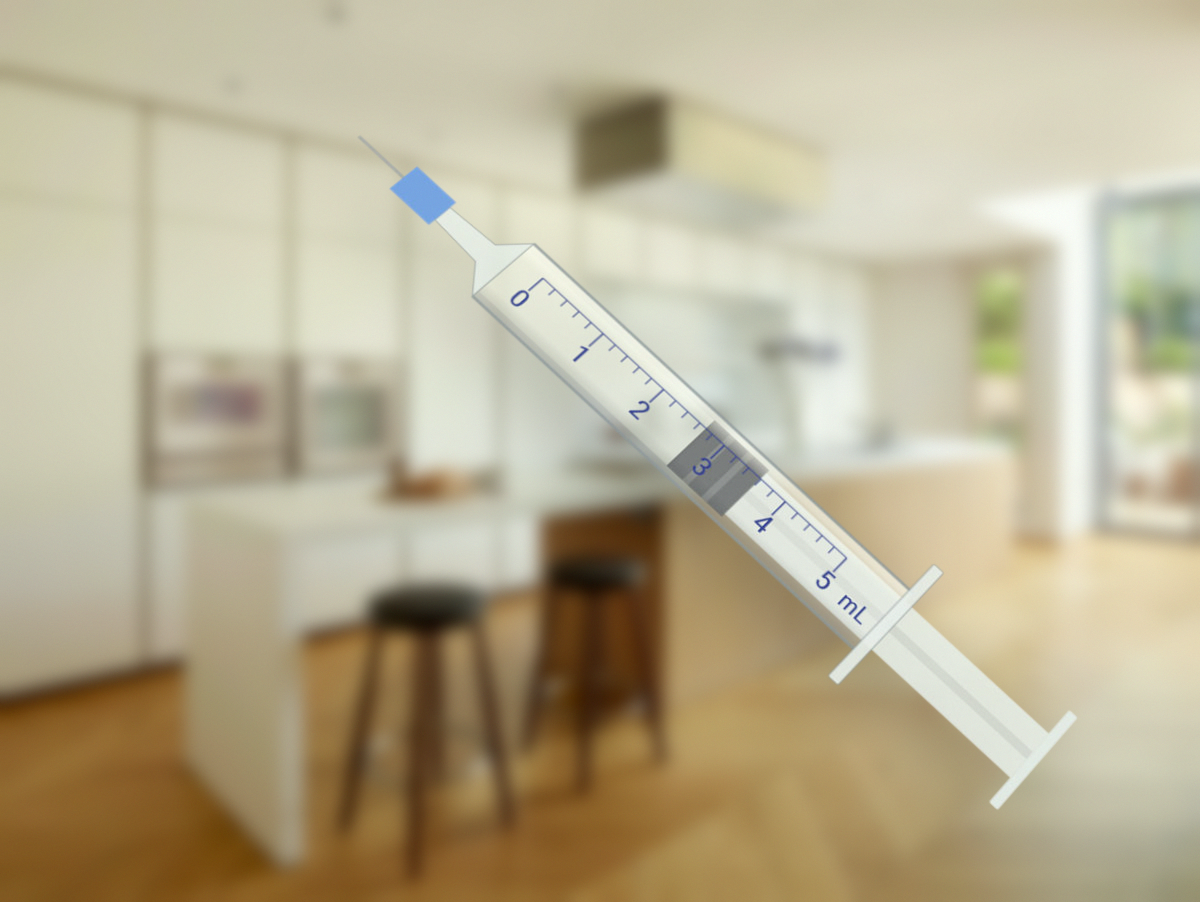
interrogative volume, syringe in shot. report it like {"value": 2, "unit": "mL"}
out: {"value": 2.7, "unit": "mL"}
